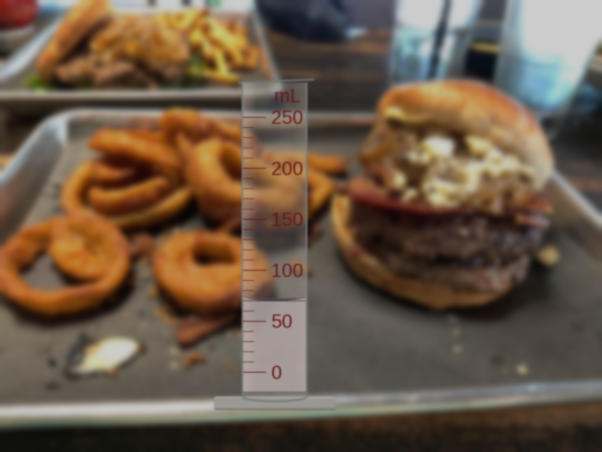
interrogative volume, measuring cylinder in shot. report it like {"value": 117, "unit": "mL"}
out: {"value": 70, "unit": "mL"}
